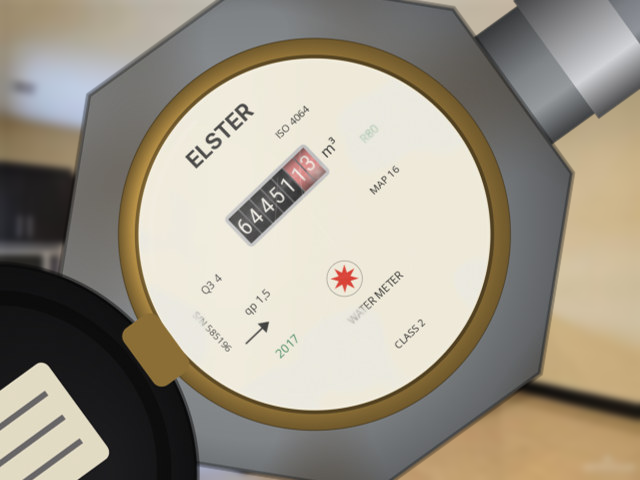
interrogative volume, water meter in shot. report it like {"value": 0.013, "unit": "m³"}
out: {"value": 64451.13, "unit": "m³"}
